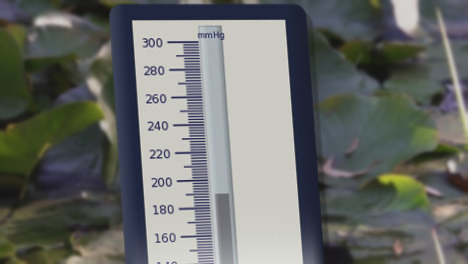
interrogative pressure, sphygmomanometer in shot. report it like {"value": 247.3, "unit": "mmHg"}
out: {"value": 190, "unit": "mmHg"}
